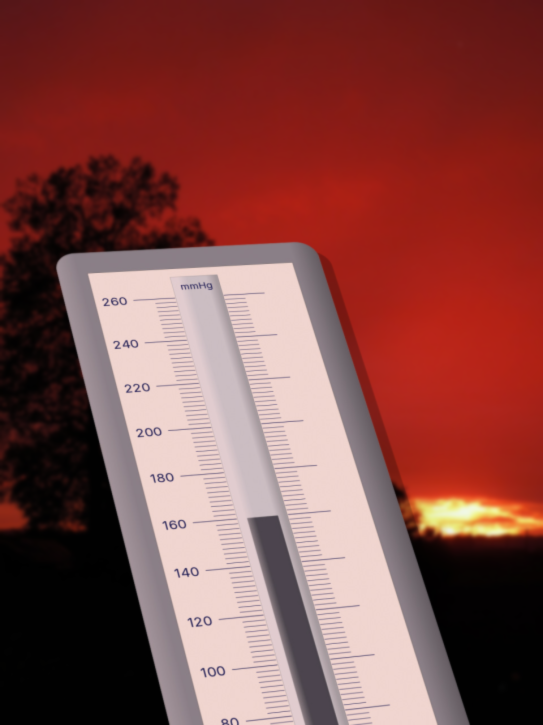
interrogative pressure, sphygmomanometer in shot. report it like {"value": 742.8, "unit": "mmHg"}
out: {"value": 160, "unit": "mmHg"}
